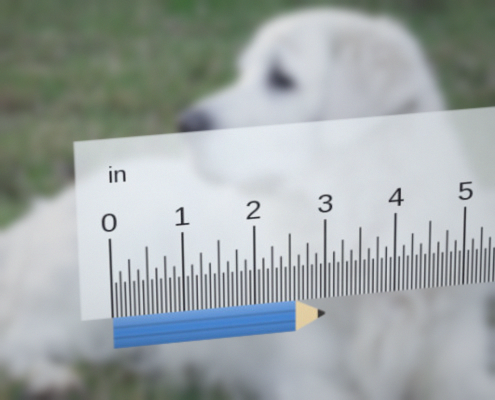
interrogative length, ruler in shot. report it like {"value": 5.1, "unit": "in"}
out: {"value": 3, "unit": "in"}
